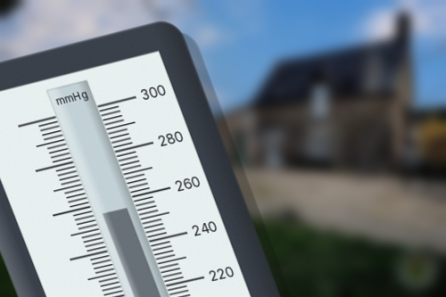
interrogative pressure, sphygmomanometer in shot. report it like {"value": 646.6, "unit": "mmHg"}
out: {"value": 256, "unit": "mmHg"}
